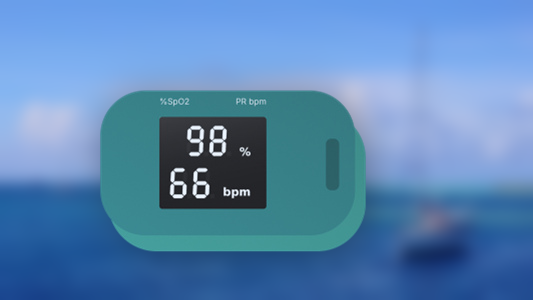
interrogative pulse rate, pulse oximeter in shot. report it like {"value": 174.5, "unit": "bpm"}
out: {"value": 66, "unit": "bpm"}
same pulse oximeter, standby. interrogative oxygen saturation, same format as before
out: {"value": 98, "unit": "%"}
